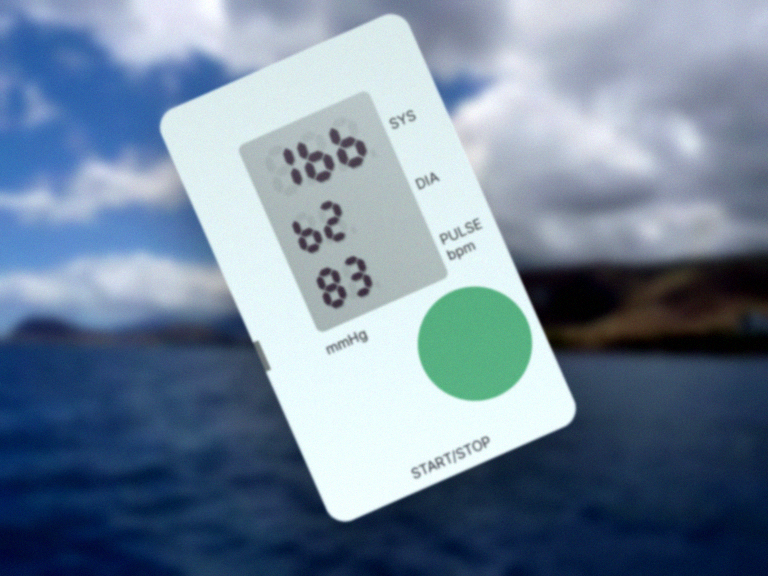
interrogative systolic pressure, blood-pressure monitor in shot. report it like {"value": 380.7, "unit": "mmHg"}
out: {"value": 166, "unit": "mmHg"}
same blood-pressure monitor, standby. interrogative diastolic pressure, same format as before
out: {"value": 62, "unit": "mmHg"}
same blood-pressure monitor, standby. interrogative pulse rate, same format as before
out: {"value": 83, "unit": "bpm"}
